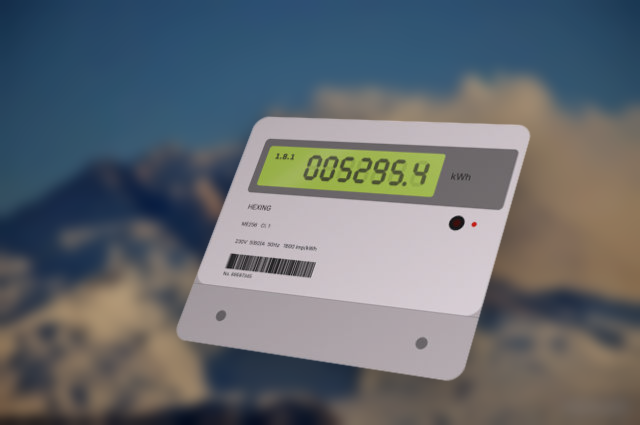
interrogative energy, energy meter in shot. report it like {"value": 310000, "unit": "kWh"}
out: {"value": 5295.4, "unit": "kWh"}
